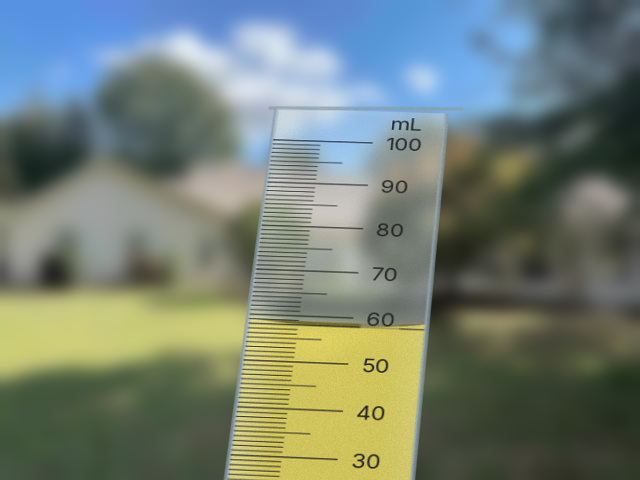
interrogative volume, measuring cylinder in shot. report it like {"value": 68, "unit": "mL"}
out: {"value": 58, "unit": "mL"}
